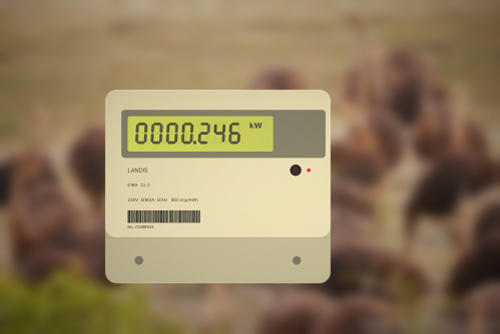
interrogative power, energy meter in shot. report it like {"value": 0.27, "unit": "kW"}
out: {"value": 0.246, "unit": "kW"}
